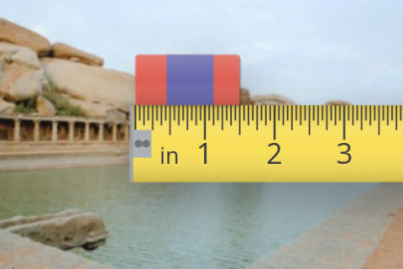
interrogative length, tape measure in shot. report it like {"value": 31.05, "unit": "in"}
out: {"value": 1.5, "unit": "in"}
